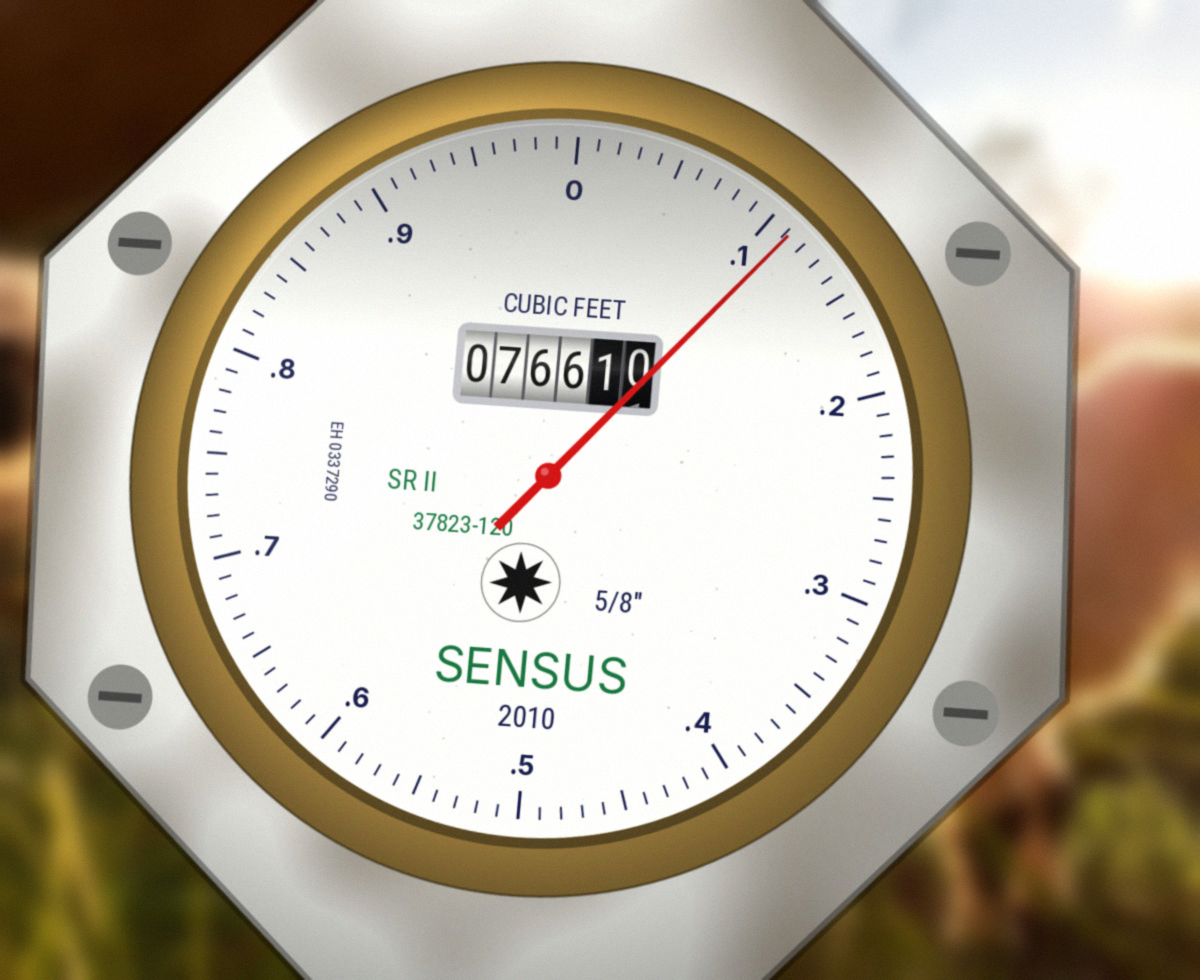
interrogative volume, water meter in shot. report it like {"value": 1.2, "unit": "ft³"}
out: {"value": 76610.11, "unit": "ft³"}
